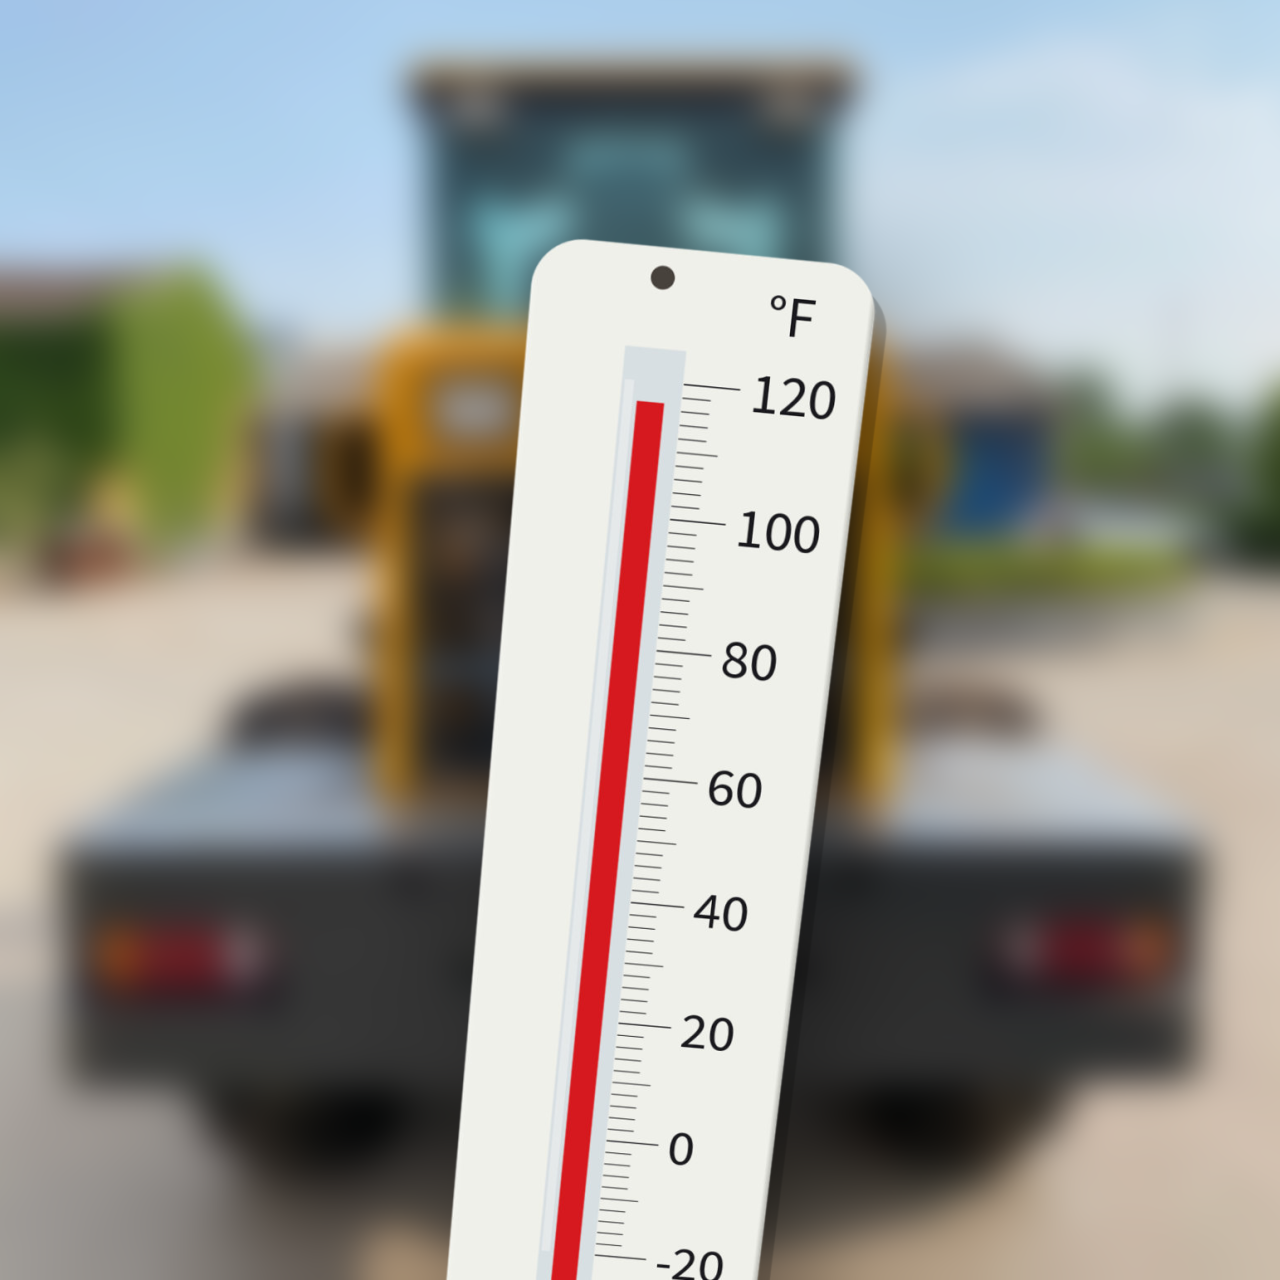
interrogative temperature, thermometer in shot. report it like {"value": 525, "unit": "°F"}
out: {"value": 117, "unit": "°F"}
